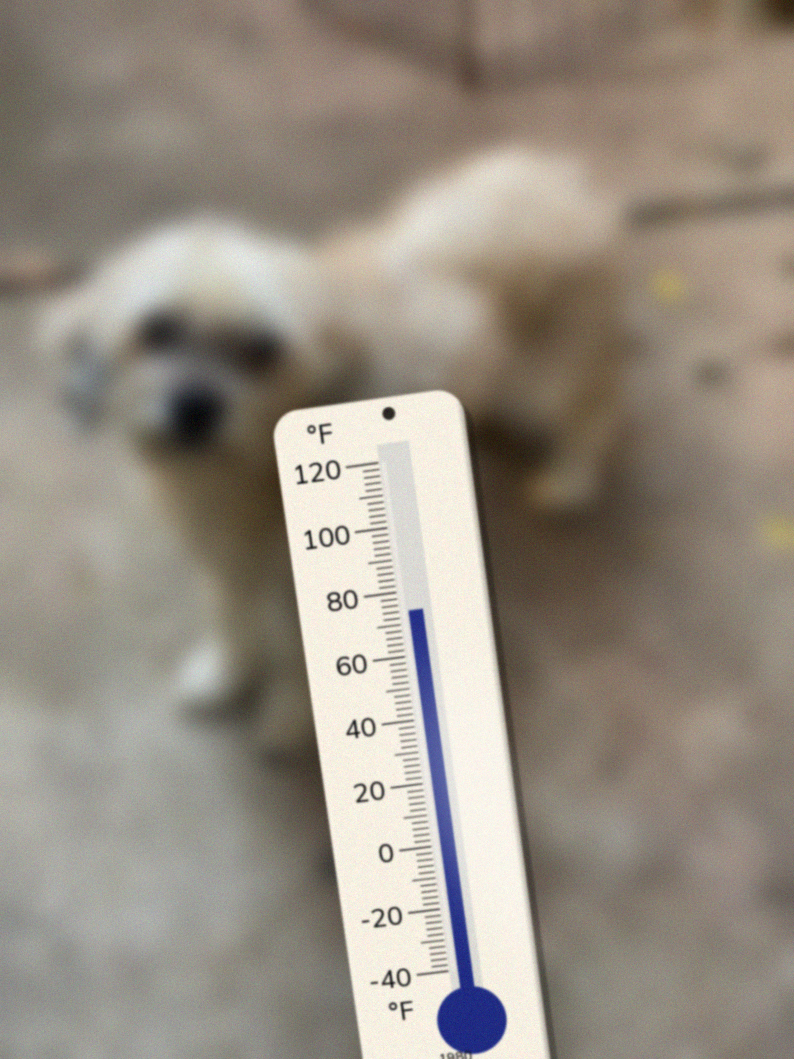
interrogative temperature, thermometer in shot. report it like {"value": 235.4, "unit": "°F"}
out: {"value": 74, "unit": "°F"}
